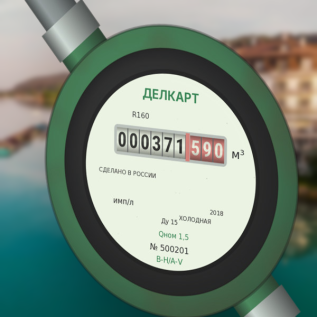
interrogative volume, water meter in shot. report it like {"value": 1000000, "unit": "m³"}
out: {"value": 371.590, "unit": "m³"}
